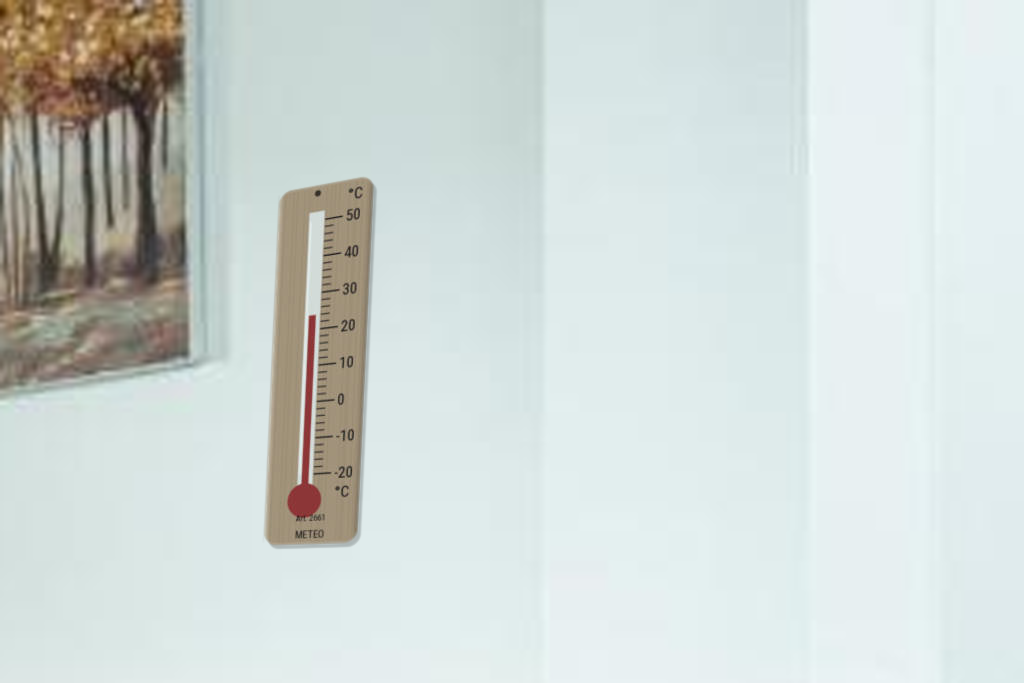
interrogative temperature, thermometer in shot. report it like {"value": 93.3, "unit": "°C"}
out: {"value": 24, "unit": "°C"}
